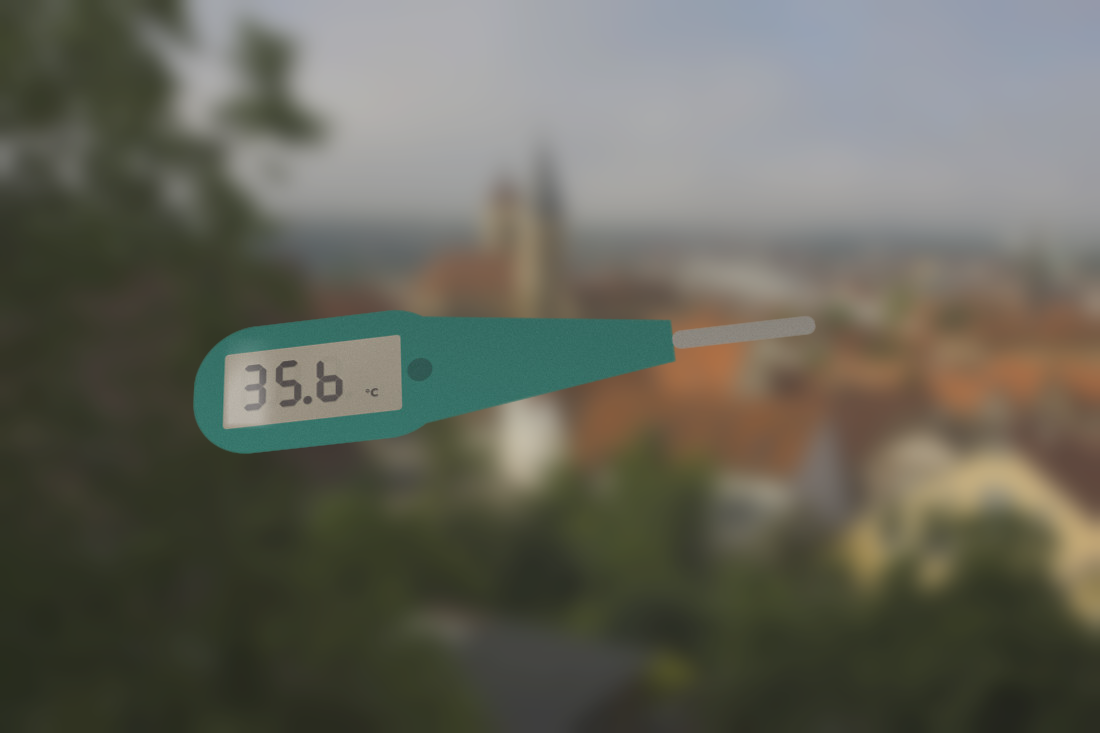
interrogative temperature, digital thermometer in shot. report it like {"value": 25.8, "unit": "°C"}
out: {"value": 35.6, "unit": "°C"}
